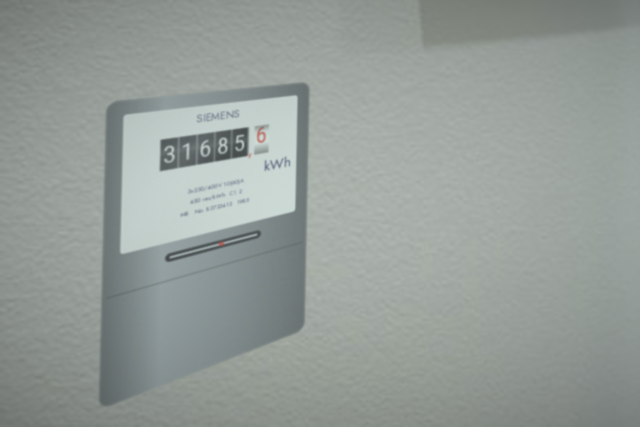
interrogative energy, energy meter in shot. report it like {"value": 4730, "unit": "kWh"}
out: {"value": 31685.6, "unit": "kWh"}
